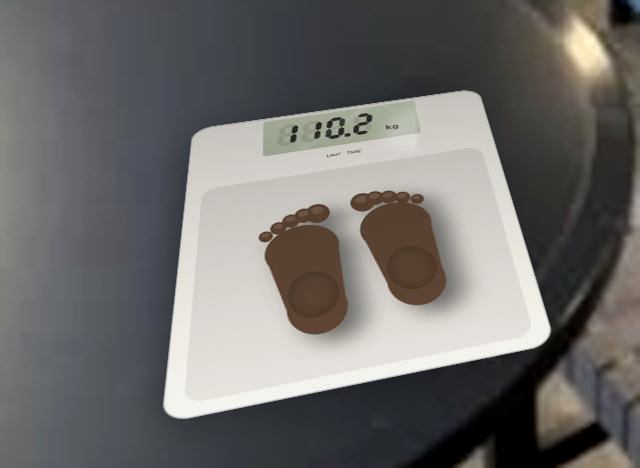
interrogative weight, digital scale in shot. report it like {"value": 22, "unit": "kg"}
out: {"value": 110.2, "unit": "kg"}
